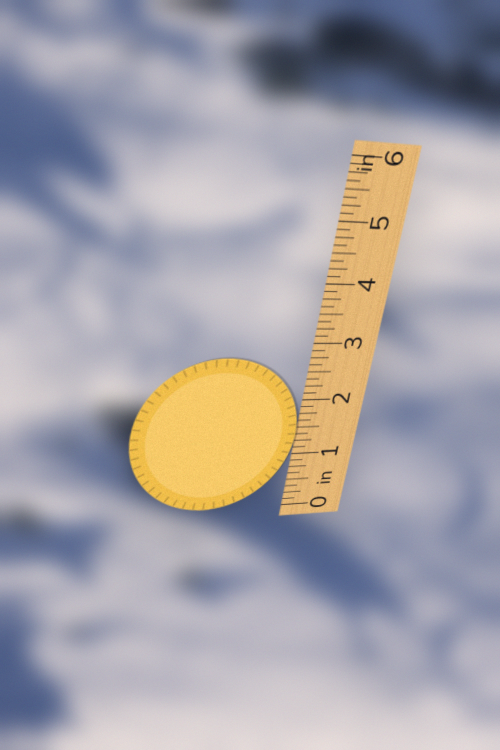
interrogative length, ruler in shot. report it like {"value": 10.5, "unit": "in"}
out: {"value": 2.75, "unit": "in"}
